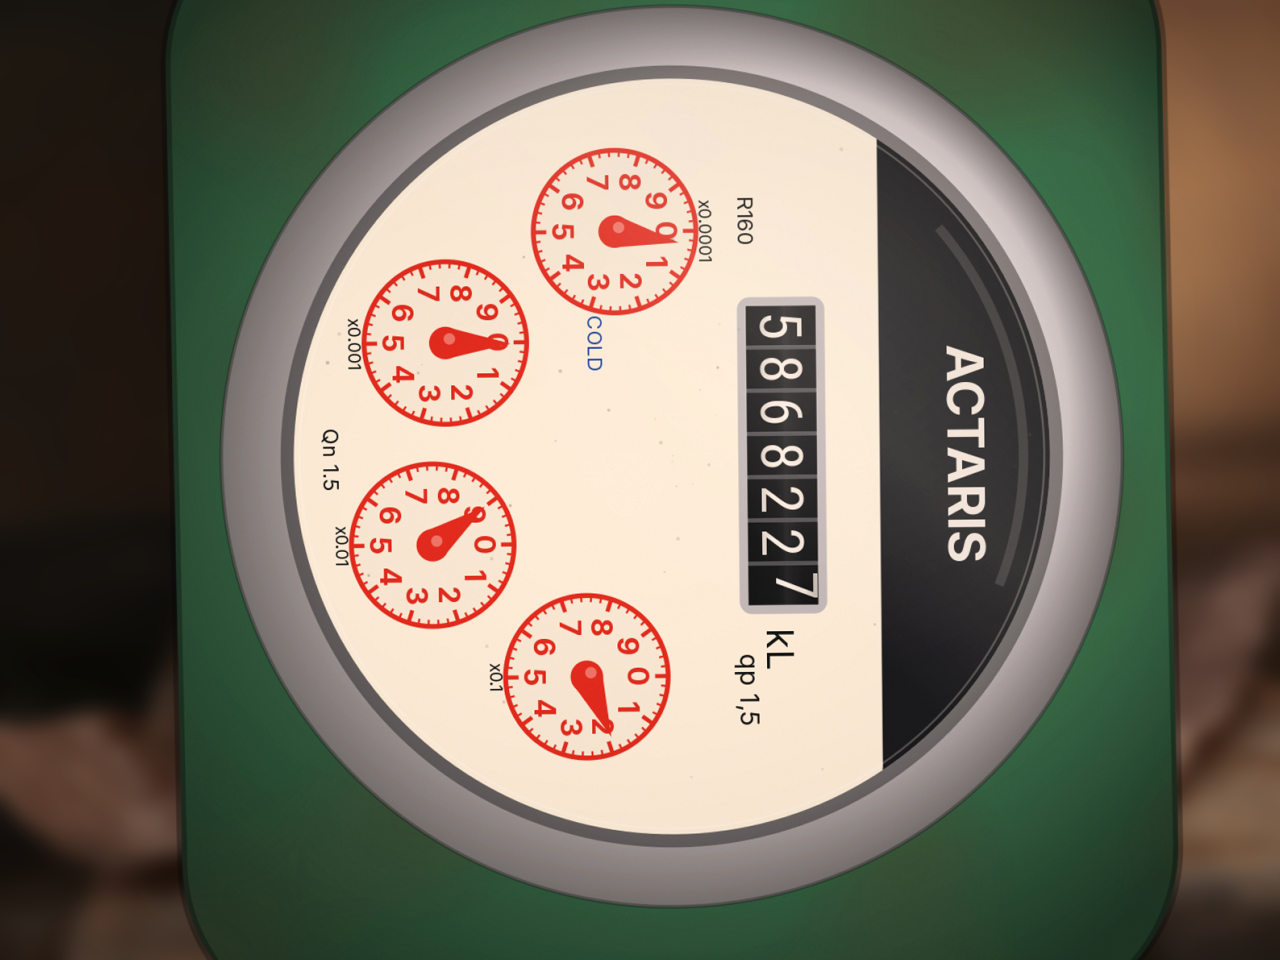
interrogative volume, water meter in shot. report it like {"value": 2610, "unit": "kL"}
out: {"value": 5868227.1900, "unit": "kL"}
